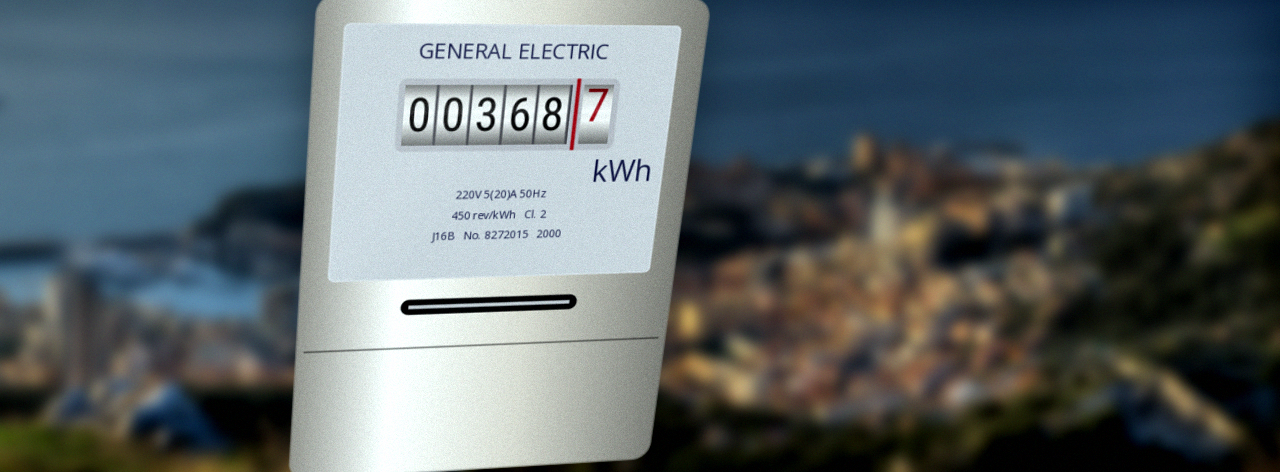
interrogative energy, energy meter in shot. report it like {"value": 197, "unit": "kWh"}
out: {"value": 368.7, "unit": "kWh"}
